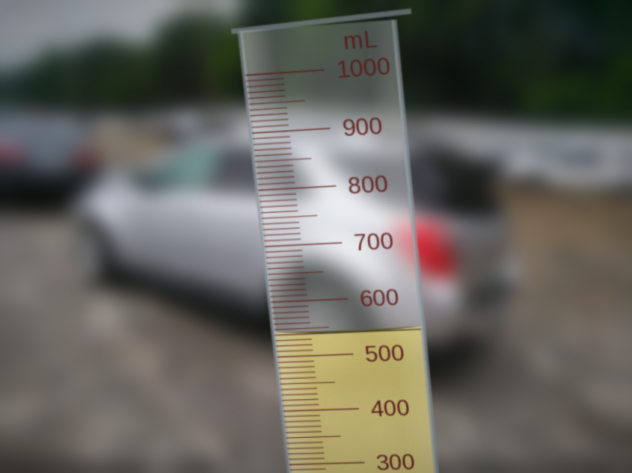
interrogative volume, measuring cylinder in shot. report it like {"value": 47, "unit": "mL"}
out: {"value": 540, "unit": "mL"}
